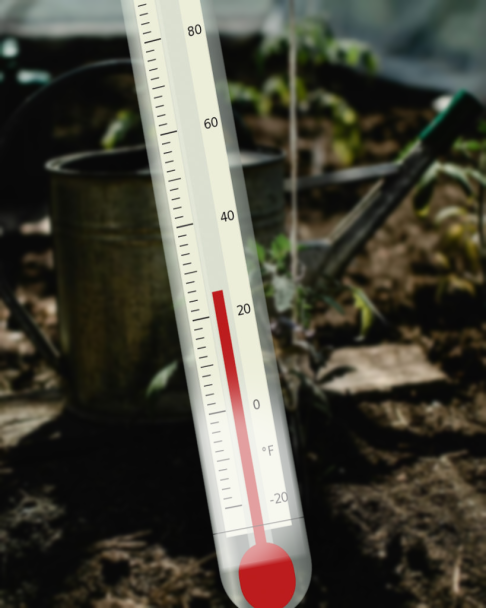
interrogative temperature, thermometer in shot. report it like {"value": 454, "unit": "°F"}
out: {"value": 25, "unit": "°F"}
